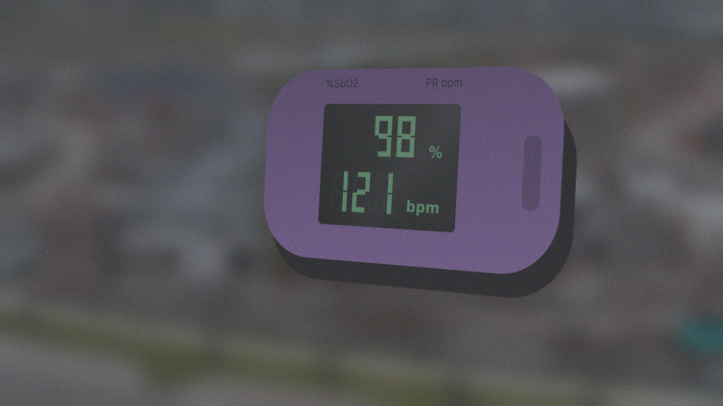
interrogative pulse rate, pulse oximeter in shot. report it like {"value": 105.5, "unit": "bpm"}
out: {"value": 121, "unit": "bpm"}
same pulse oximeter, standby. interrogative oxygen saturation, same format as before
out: {"value": 98, "unit": "%"}
